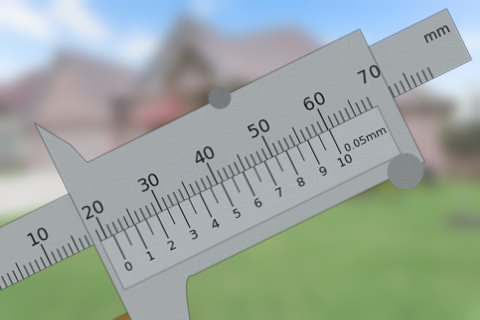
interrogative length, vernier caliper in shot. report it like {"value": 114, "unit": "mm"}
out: {"value": 21.2, "unit": "mm"}
